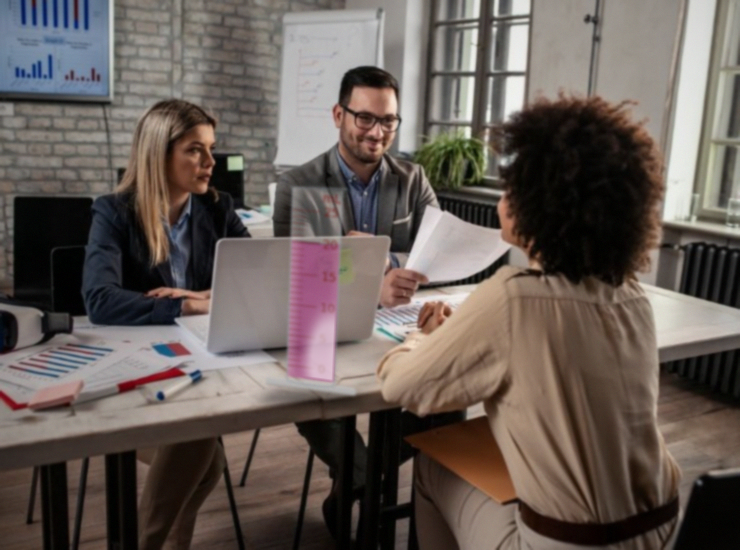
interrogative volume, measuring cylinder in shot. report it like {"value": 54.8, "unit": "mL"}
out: {"value": 20, "unit": "mL"}
